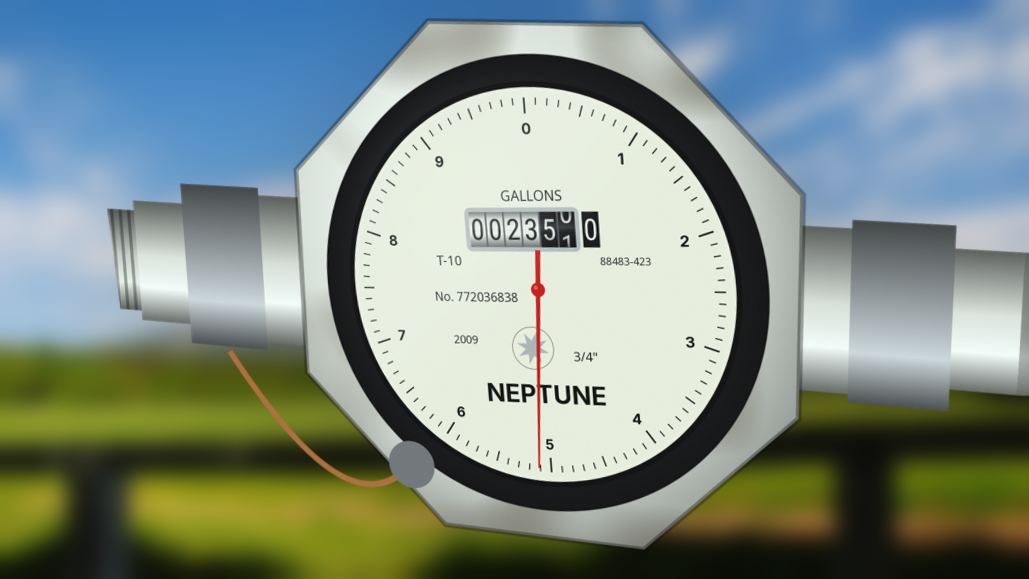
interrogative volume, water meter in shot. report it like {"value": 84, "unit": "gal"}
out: {"value": 23505.1, "unit": "gal"}
